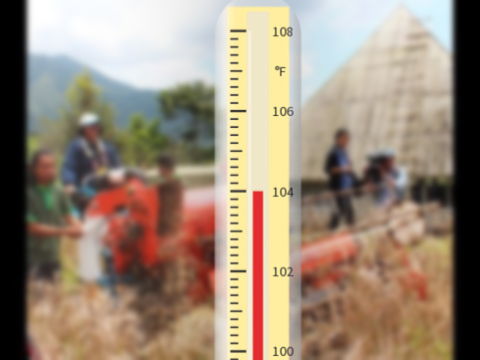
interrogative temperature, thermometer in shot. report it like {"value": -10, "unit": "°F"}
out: {"value": 104, "unit": "°F"}
